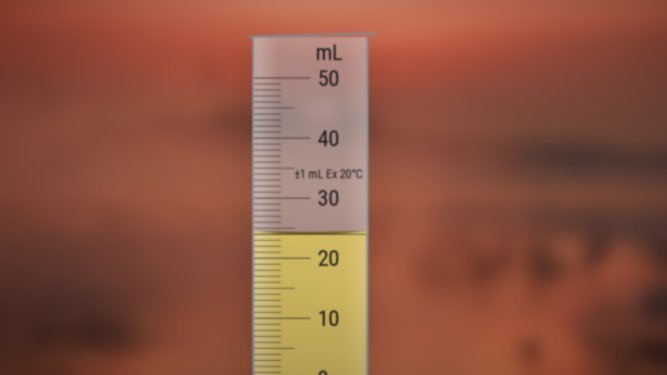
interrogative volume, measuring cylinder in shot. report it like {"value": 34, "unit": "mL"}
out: {"value": 24, "unit": "mL"}
